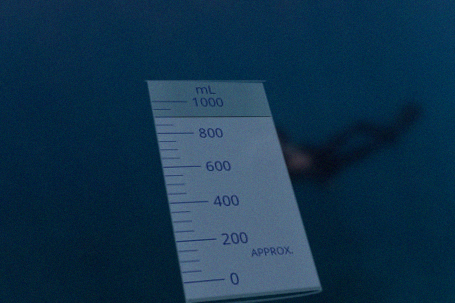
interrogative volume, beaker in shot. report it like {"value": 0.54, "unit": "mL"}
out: {"value": 900, "unit": "mL"}
